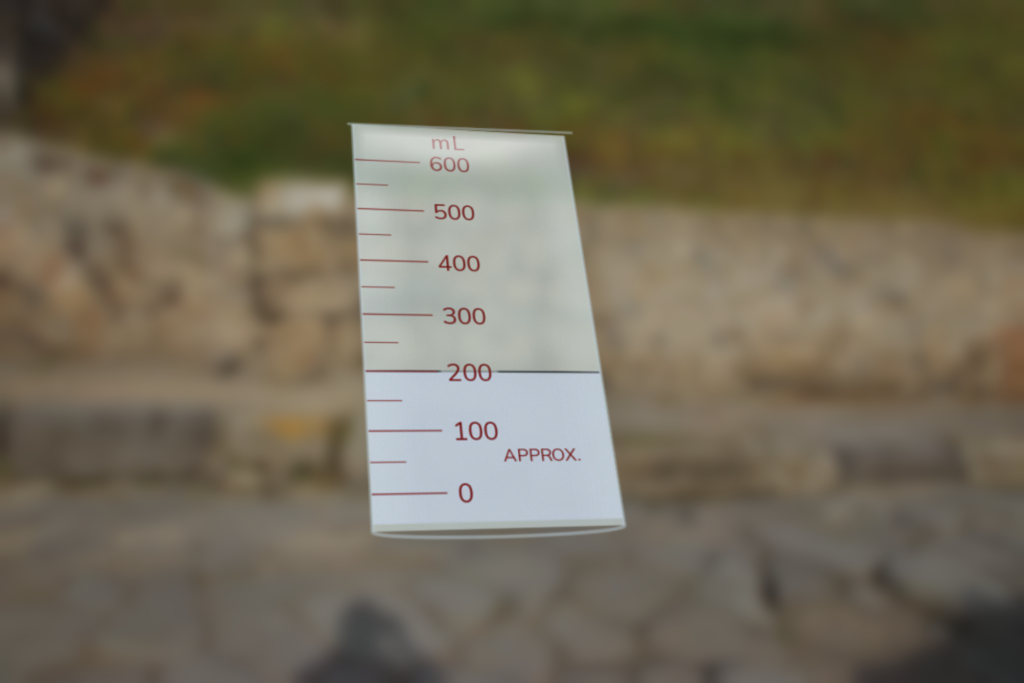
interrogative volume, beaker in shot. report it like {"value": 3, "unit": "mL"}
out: {"value": 200, "unit": "mL"}
